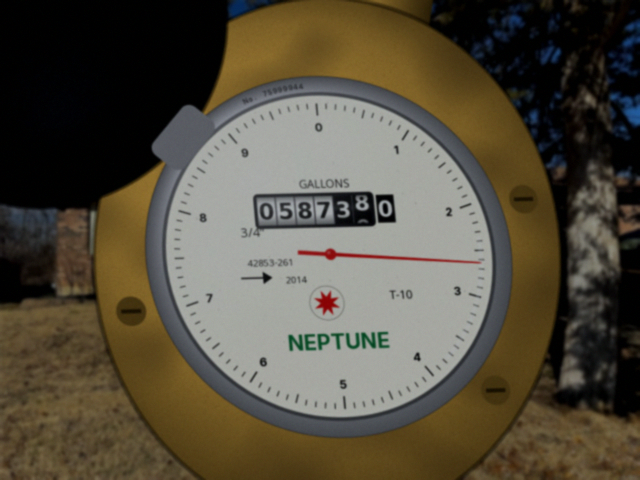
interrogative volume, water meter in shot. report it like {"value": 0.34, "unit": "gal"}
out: {"value": 587382.6, "unit": "gal"}
